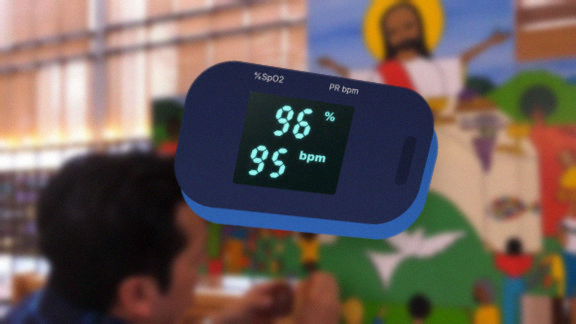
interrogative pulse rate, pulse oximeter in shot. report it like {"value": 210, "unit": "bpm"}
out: {"value": 95, "unit": "bpm"}
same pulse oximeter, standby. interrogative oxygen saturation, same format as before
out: {"value": 96, "unit": "%"}
